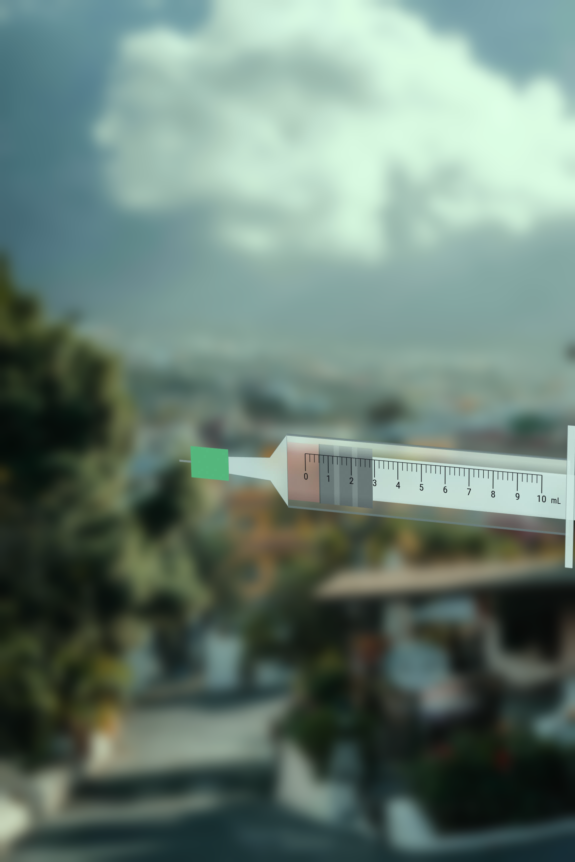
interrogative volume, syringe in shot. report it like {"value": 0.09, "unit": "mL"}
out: {"value": 0.6, "unit": "mL"}
